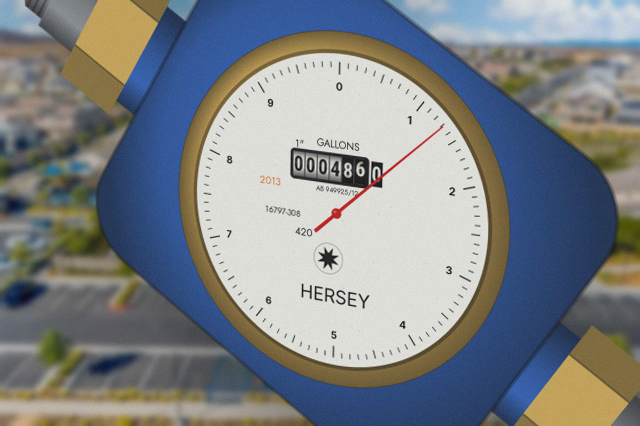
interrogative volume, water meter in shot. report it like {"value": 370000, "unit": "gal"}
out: {"value": 4861.3, "unit": "gal"}
